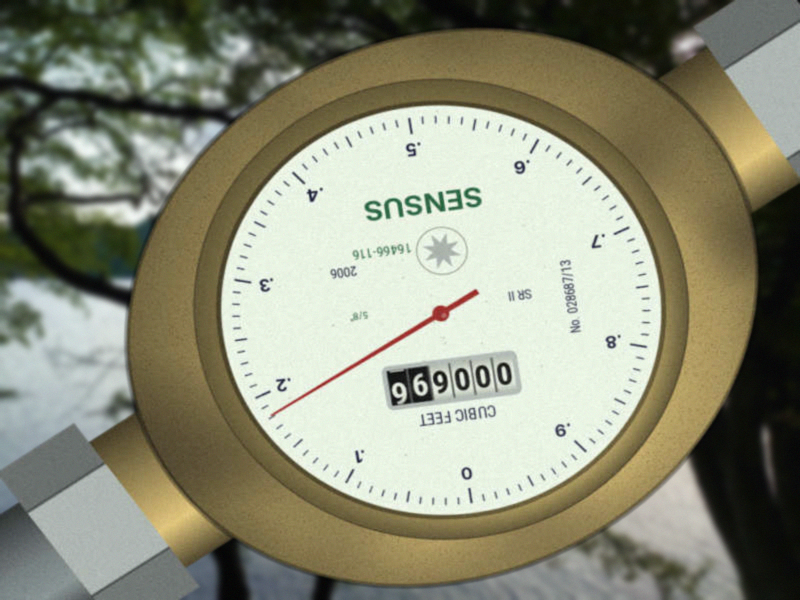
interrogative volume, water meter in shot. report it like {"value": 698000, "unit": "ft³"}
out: {"value": 696.18, "unit": "ft³"}
